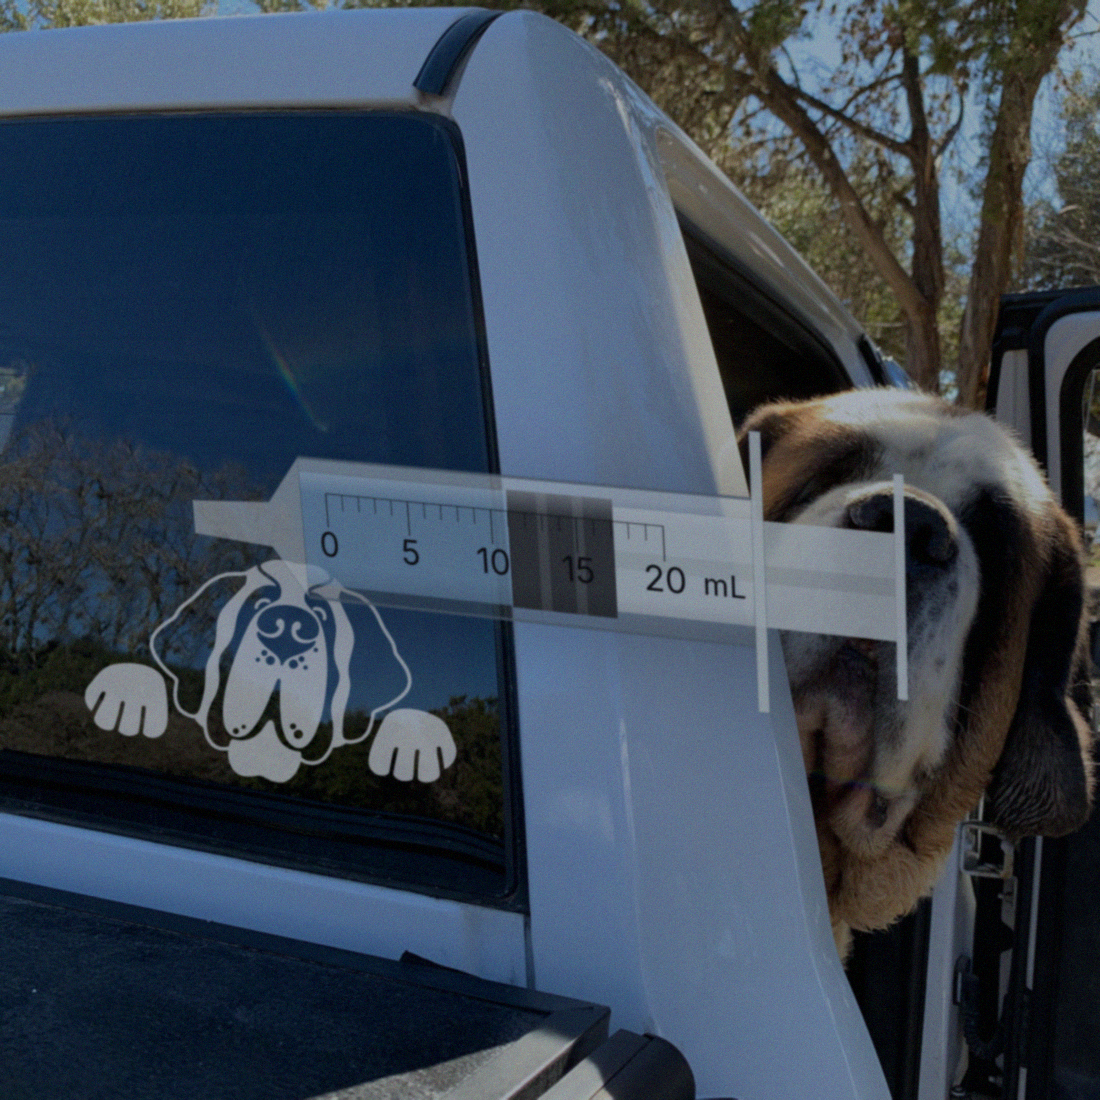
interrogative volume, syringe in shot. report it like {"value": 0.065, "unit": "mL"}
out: {"value": 11, "unit": "mL"}
